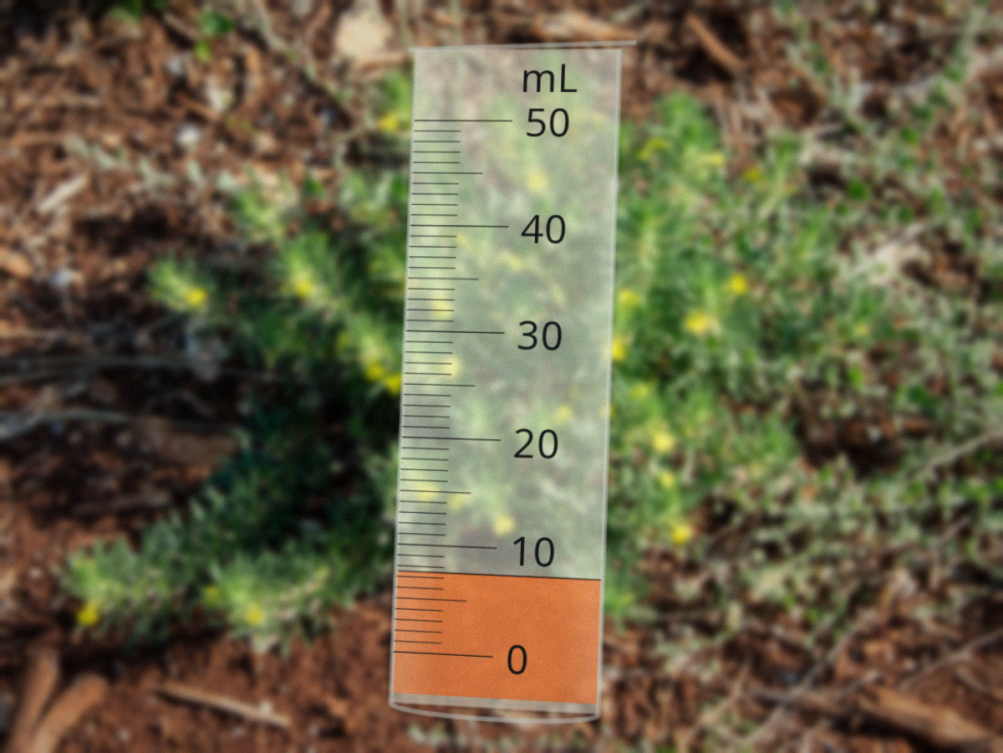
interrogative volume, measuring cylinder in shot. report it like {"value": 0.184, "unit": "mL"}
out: {"value": 7.5, "unit": "mL"}
